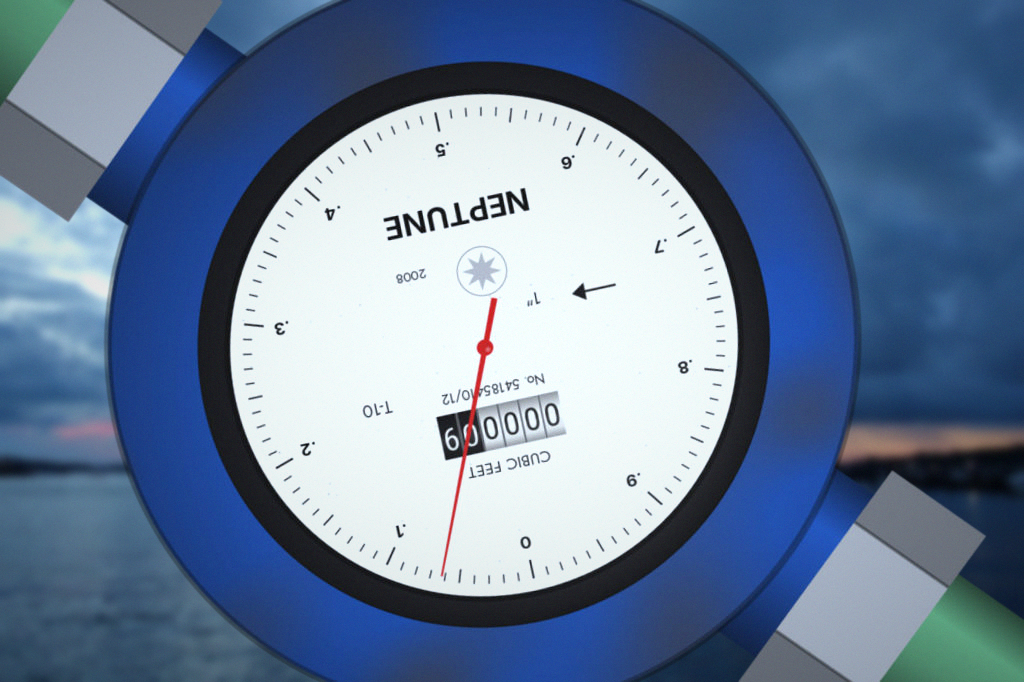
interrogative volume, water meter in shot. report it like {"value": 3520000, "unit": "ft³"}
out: {"value": 9.06, "unit": "ft³"}
